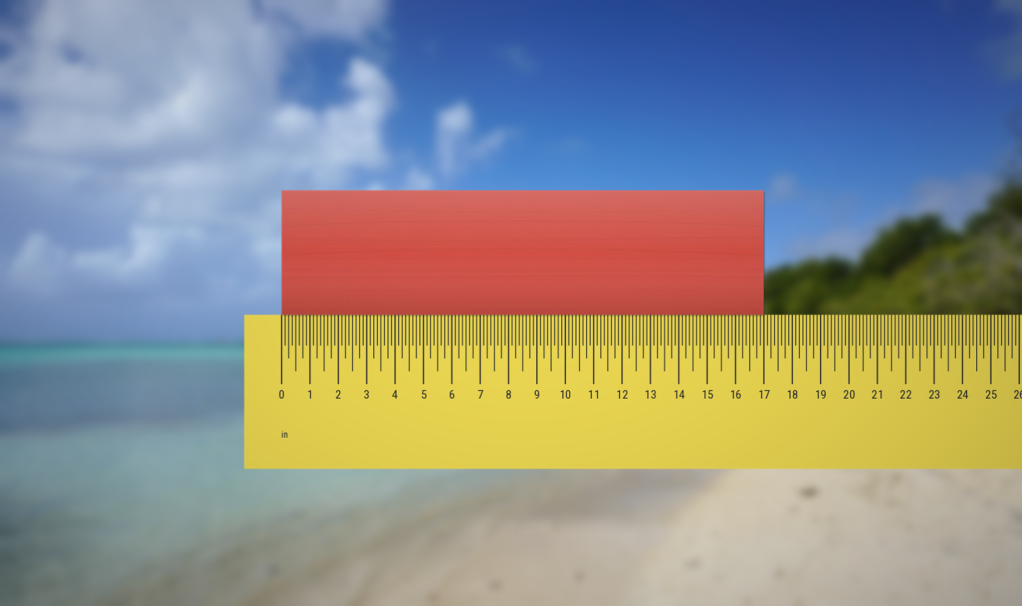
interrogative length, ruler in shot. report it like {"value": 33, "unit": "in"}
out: {"value": 17, "unit": "in"}
